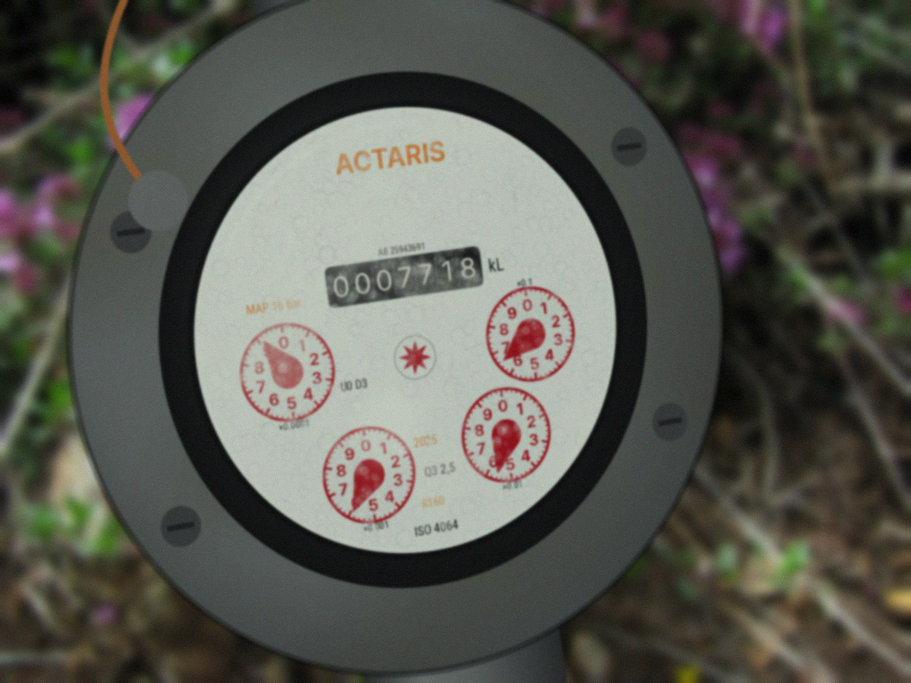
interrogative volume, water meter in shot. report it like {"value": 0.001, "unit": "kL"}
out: {"value": 7718.6559, "unit": "kL"}
